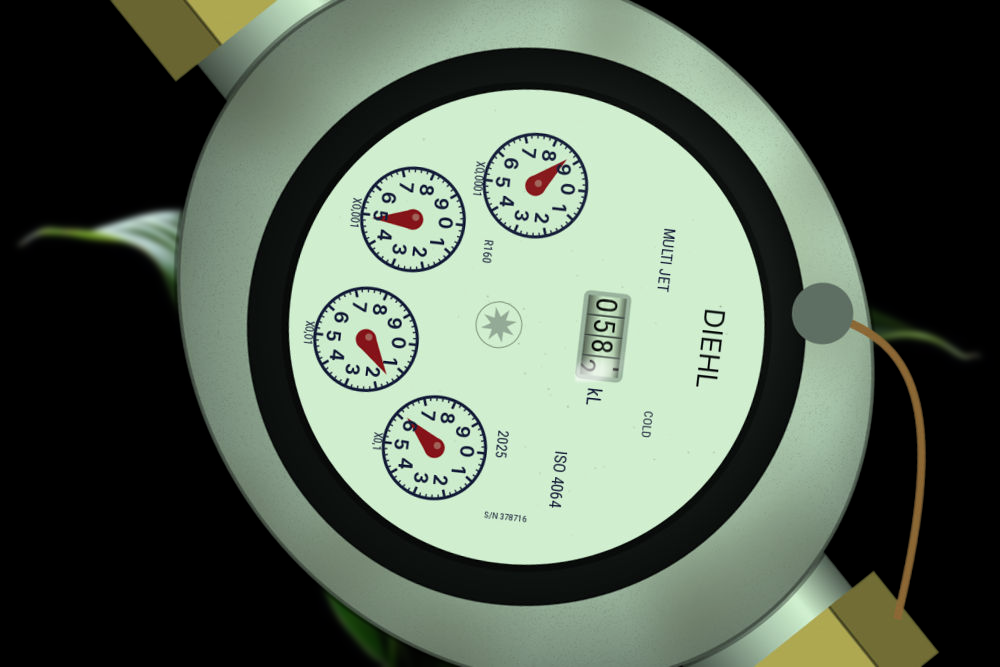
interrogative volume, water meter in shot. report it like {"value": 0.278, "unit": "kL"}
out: {"value": 581.6148, "unit": "kL"}
